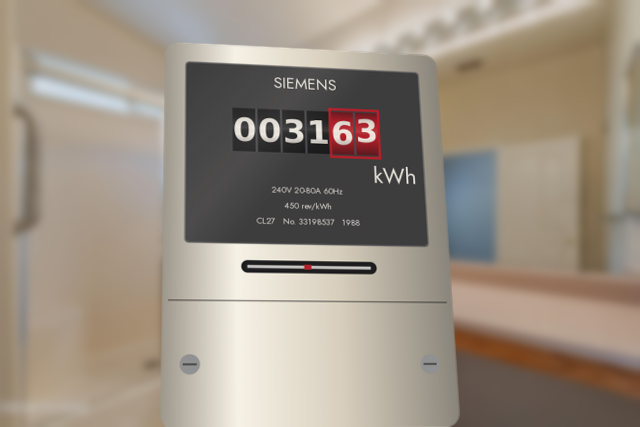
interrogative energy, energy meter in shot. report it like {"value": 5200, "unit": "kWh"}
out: {"value": 31.63, "unit": "kWh"}
